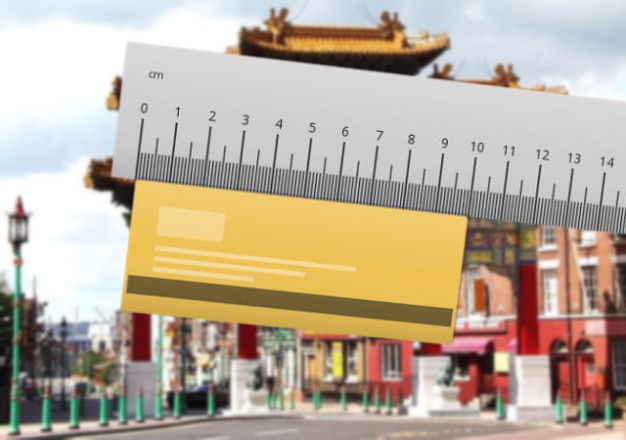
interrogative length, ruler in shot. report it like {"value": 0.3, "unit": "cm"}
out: {"value": 10, "unit": "cm"}
